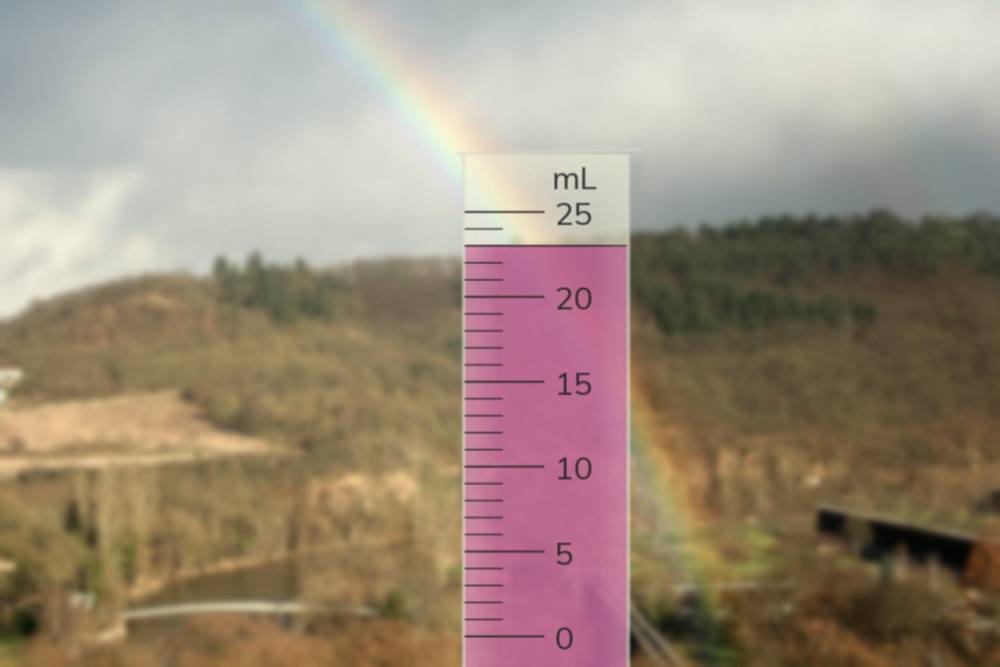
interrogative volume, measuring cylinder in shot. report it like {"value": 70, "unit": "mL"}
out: {"value": 23, "unit": "mL"}
